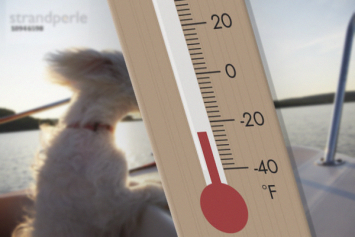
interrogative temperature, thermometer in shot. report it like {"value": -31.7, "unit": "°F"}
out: {"value": -24, "unit": "°F"}
